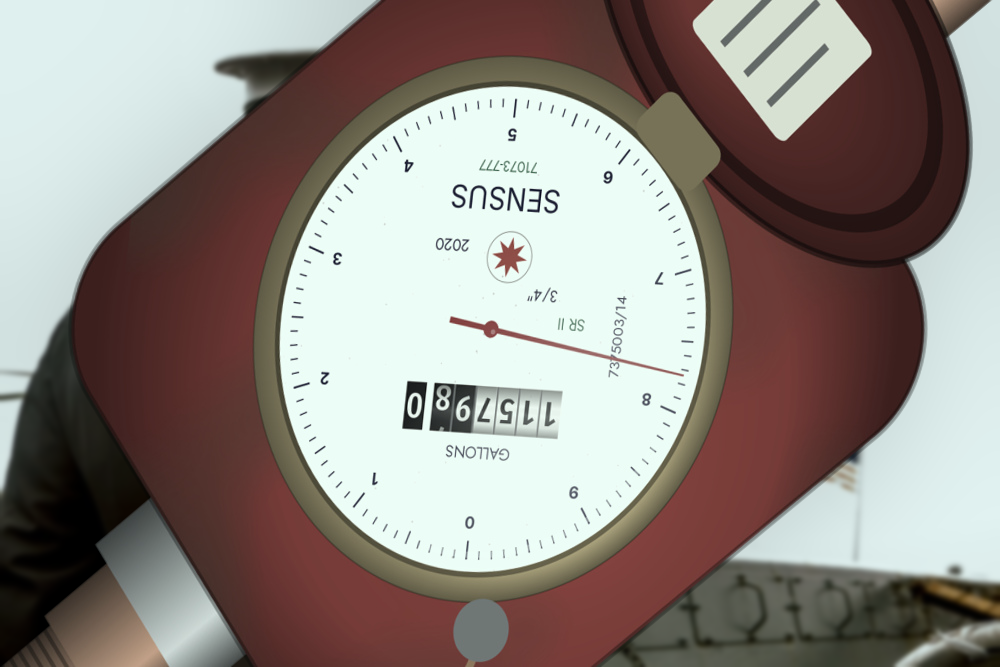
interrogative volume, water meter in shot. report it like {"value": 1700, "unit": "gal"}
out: {"value": 1157977.7, "unit": "gal"}
